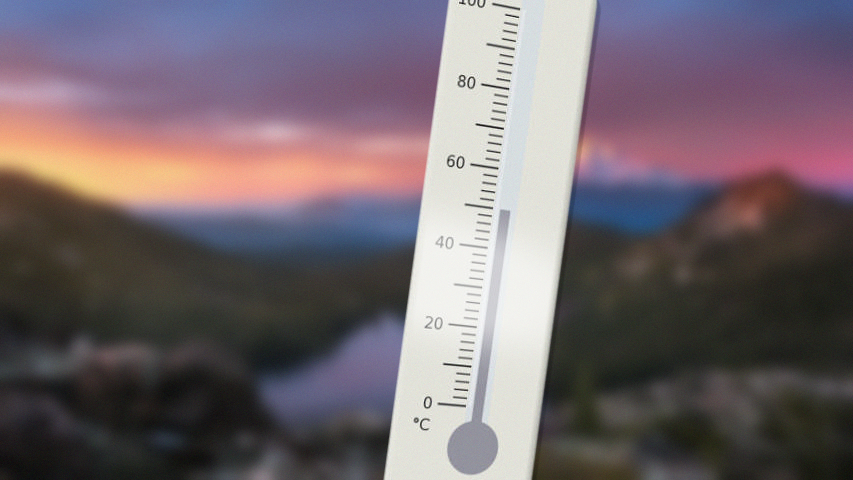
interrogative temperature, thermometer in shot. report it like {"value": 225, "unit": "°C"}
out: {"value": 50, "unit": "°C"}
